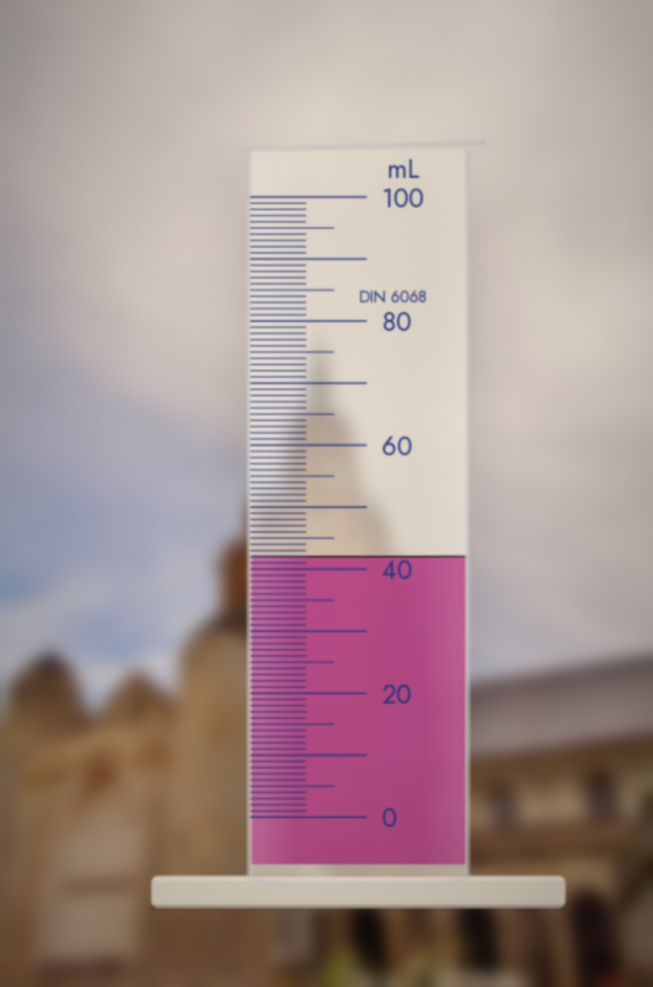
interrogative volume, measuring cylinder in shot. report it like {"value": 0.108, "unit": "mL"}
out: {"value": 42, "unit": "mL"}
